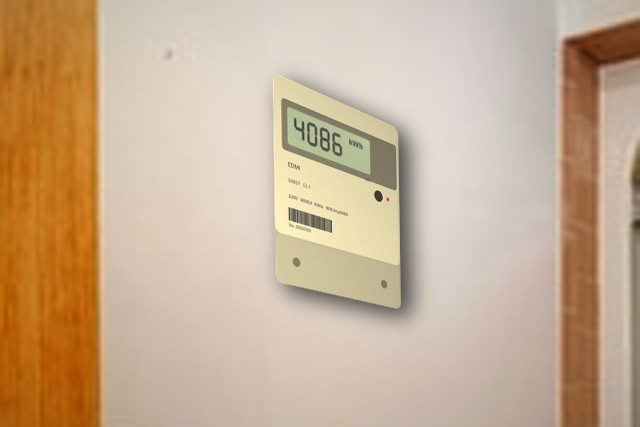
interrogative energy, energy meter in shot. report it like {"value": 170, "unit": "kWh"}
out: {"value": 4086, "unit": "kWh"}
